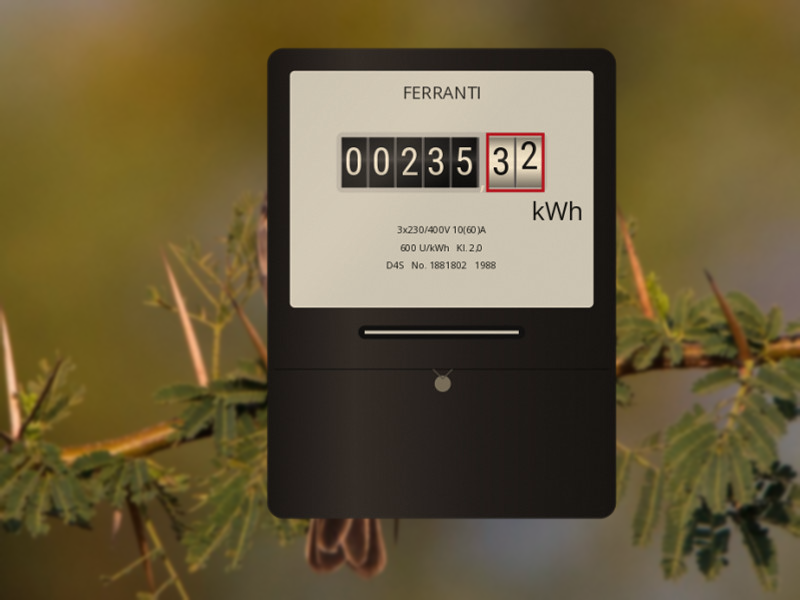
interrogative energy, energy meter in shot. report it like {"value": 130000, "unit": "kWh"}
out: {"value": 235.32, "unit": "kWh"}
